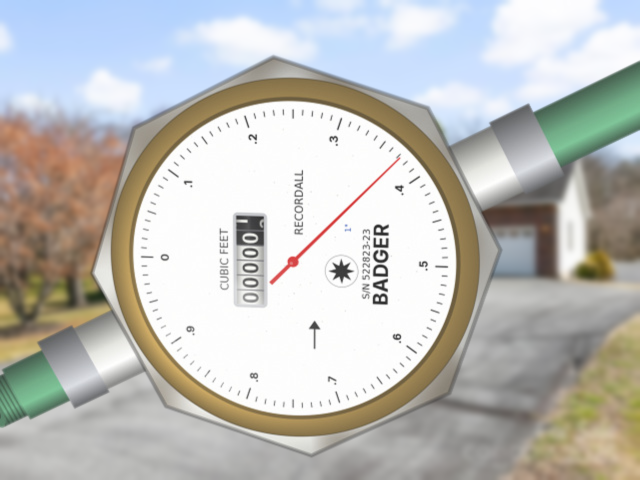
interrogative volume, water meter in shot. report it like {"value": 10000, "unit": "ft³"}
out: {"value": 1.37, "unit": "ft³"}
